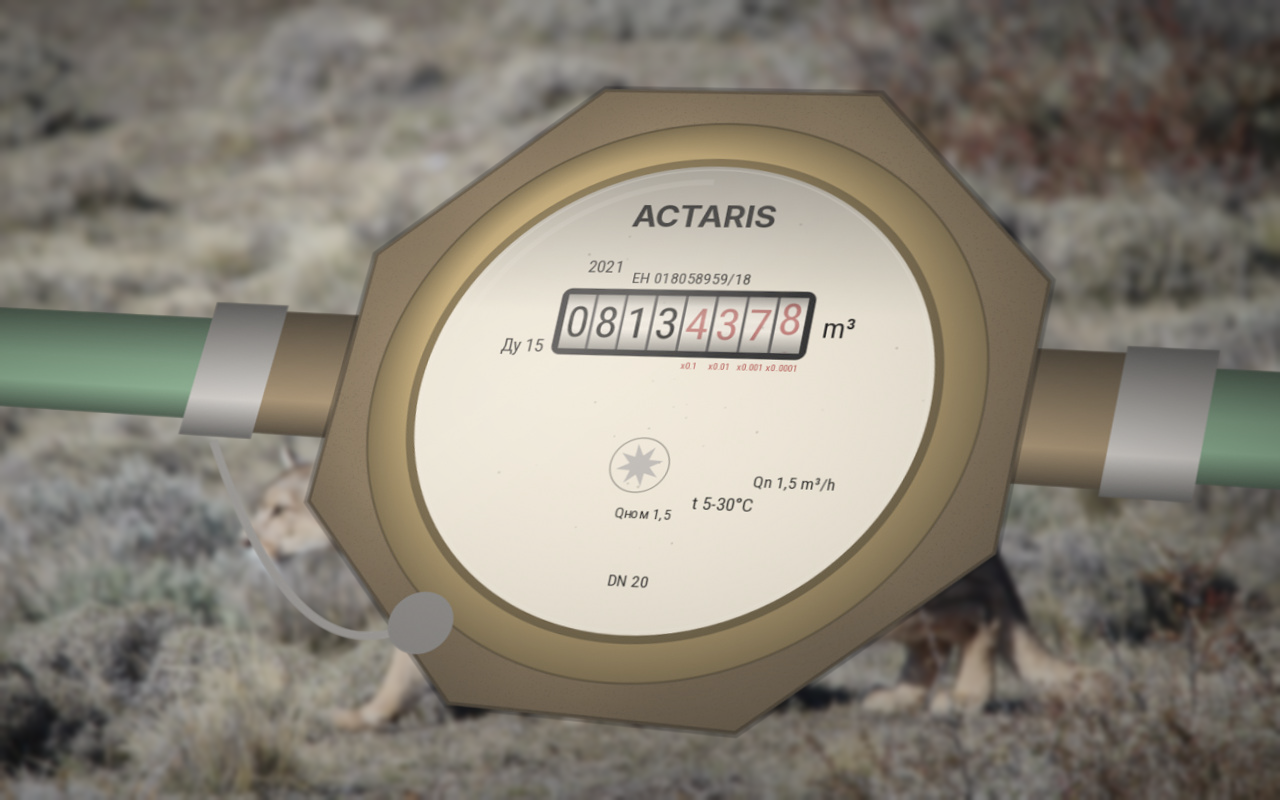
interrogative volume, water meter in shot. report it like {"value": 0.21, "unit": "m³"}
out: {"value": 813.4378, "unit": "m³"}
